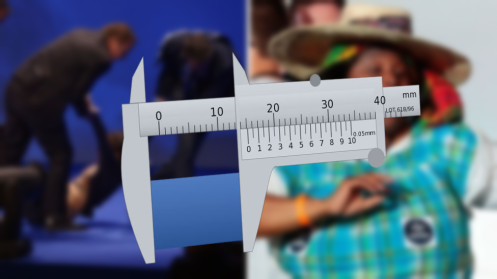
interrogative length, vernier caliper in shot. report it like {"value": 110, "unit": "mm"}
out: {"value": 15.2, "unit": "mm"}
